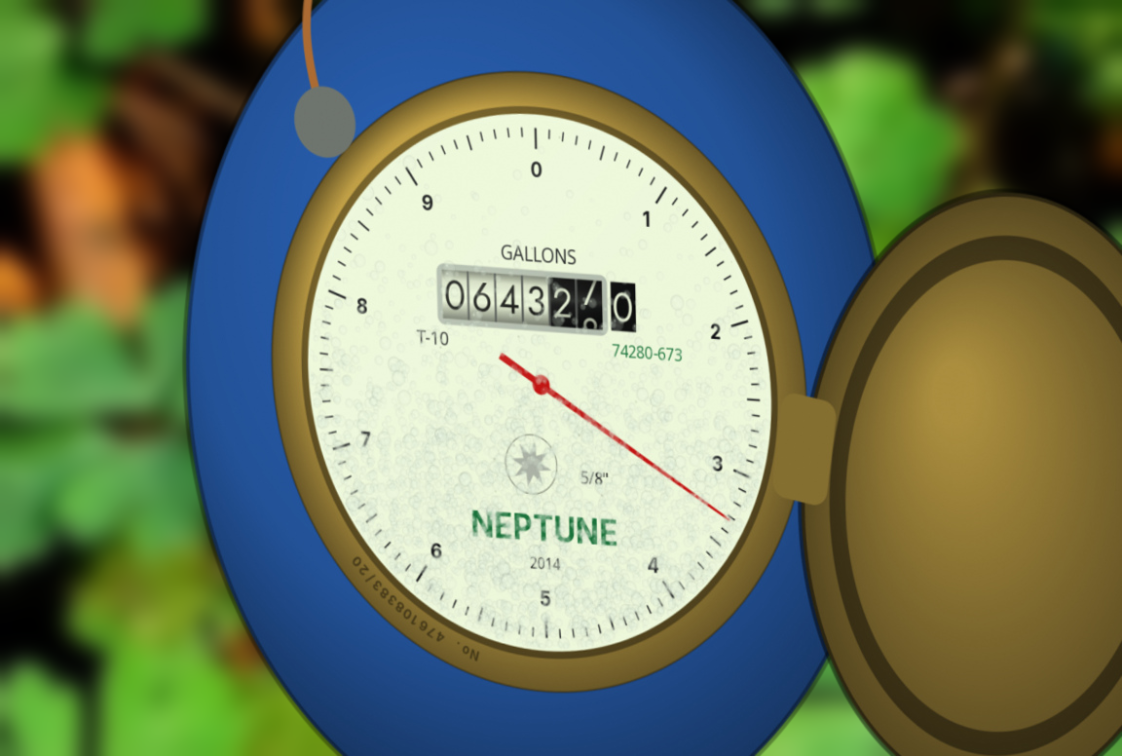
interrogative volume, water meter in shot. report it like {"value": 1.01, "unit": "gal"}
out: {"value": 643273.3, "unit": "gal"}
